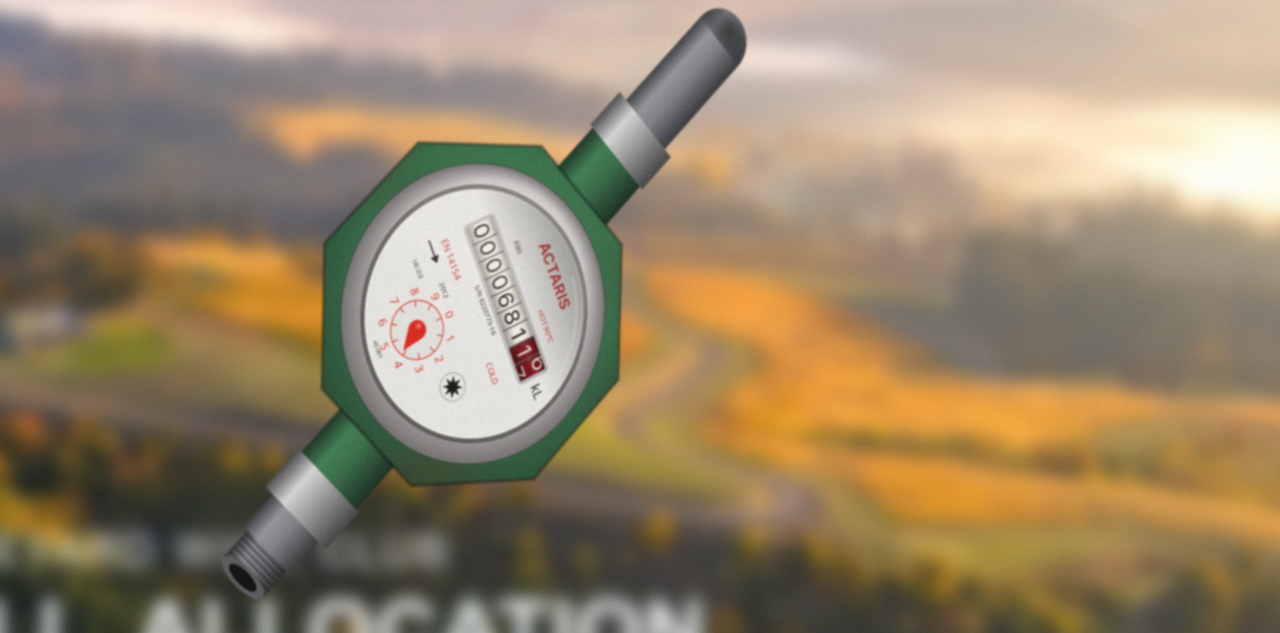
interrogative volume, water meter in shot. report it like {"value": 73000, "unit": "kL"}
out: {"value": 681.164, "unit": "kL"}
